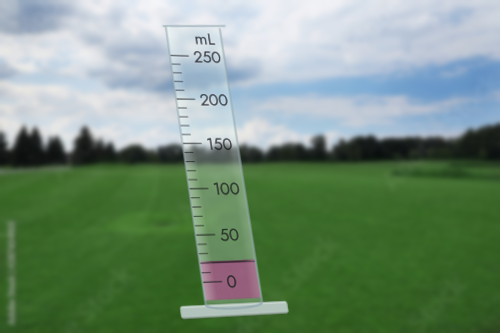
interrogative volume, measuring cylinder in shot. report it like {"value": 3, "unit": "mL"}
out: {"value": 20, "unit": "mL"}
